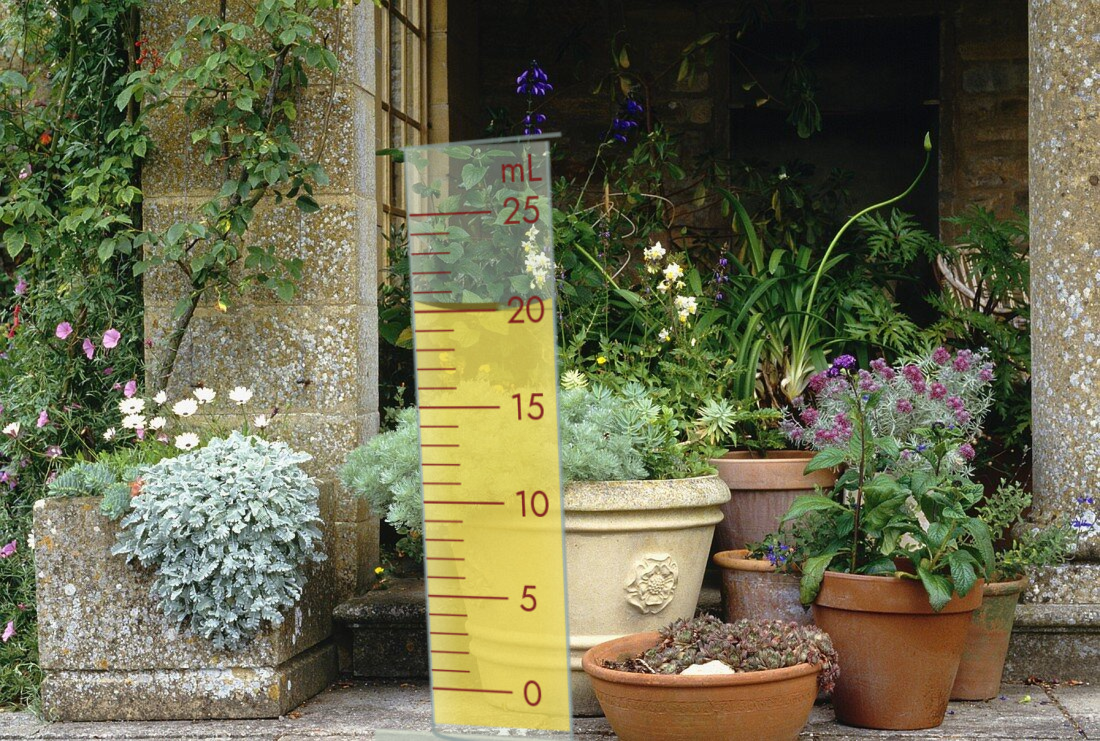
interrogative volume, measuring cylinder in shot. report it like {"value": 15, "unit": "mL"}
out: {"value": 20, "unit": "mL"}
